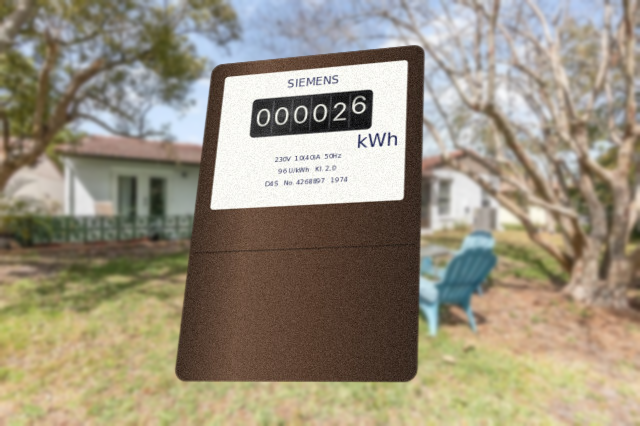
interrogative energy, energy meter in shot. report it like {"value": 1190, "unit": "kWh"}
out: {"value": 26, "unit": "kWh"}
